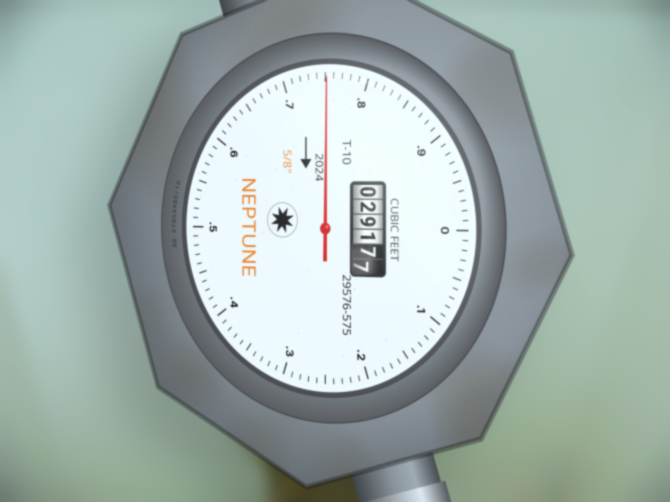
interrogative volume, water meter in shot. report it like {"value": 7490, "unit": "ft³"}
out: {"value": 29176.75, "unit": "ft³"}
